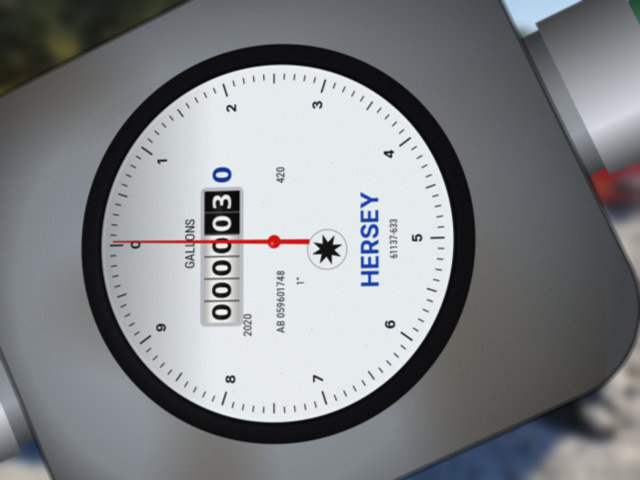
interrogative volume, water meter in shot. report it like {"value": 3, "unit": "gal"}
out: {"value": 30.0, "unit": "gal"}
